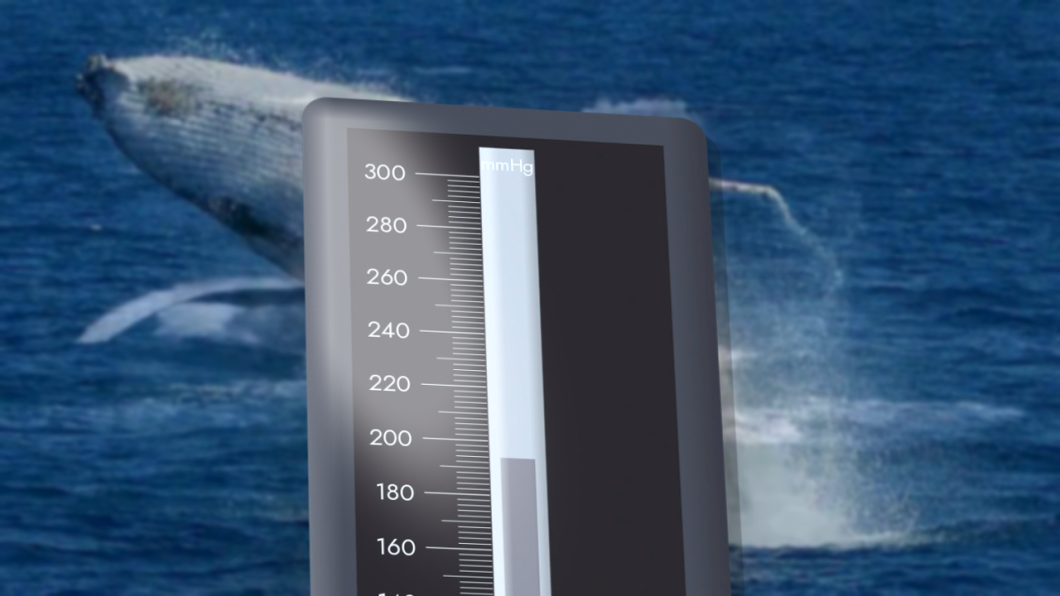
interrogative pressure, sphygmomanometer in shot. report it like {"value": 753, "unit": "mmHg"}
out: {"value": 194, "unit": "mmHg"}
